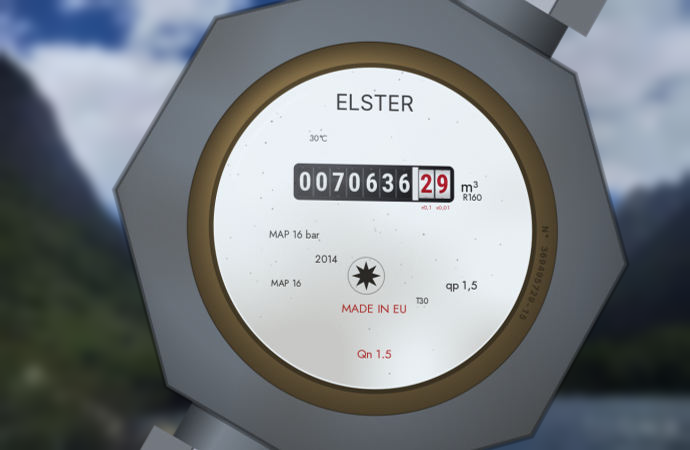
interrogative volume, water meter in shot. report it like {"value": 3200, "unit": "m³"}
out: {"value": 70636.29, "unit": "m³"}
